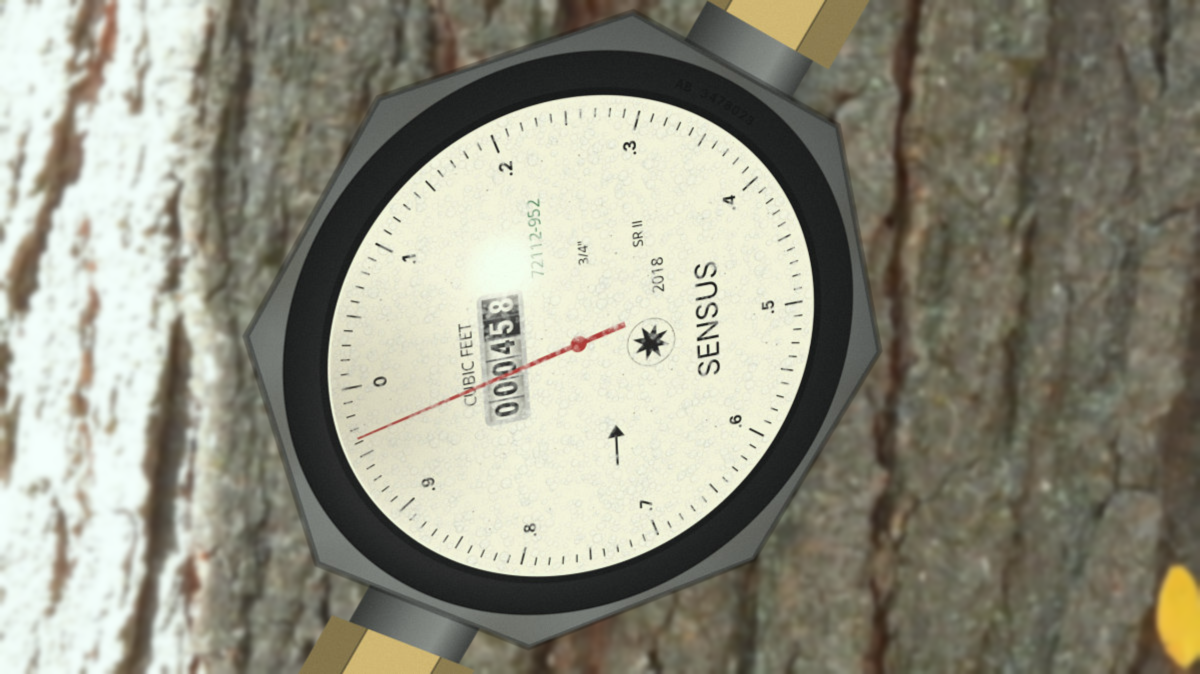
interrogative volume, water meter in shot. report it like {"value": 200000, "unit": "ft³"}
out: {"value": 457.96, "unit": "ft³"}
